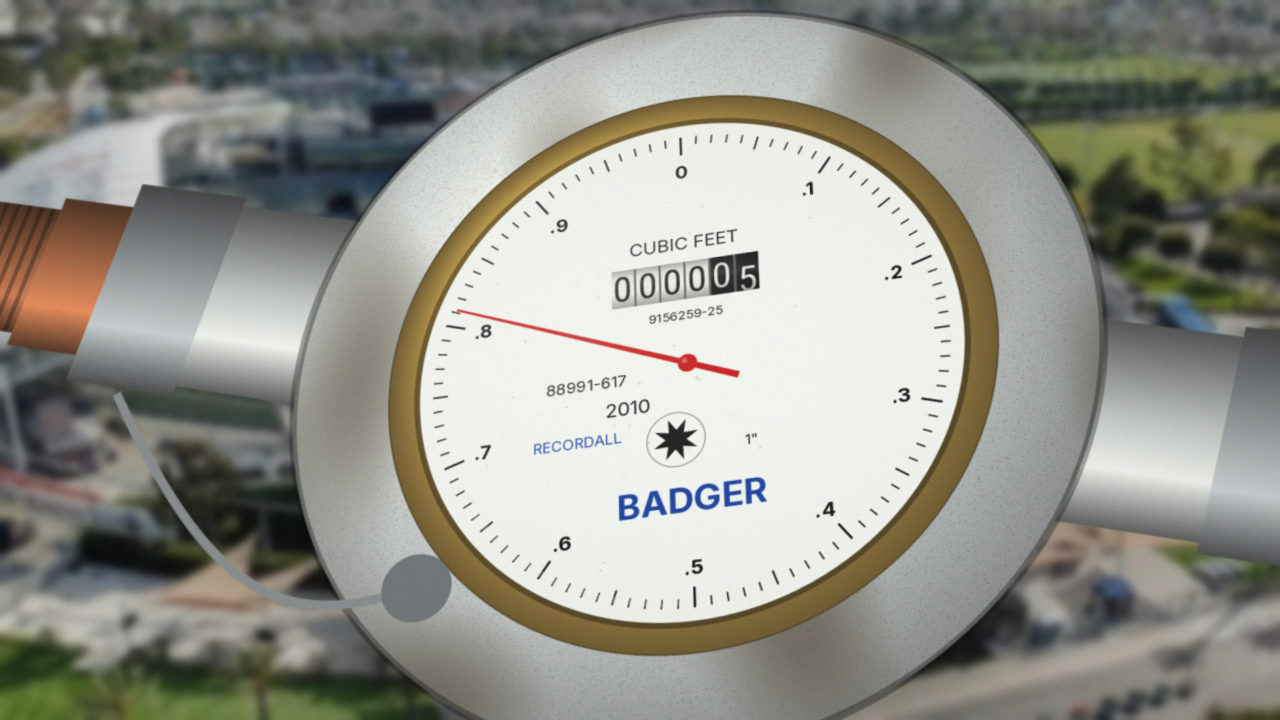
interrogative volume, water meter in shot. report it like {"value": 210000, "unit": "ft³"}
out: {"value": 4.81, "unit": "ft³"}
